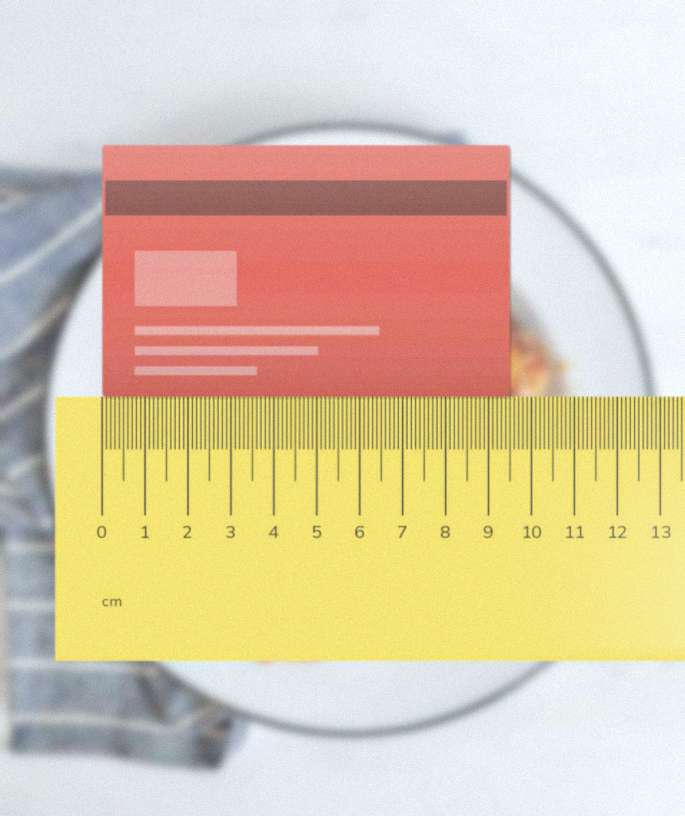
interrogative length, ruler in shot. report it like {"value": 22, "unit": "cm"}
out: {"value": 9.5, "unit": "cm"}
